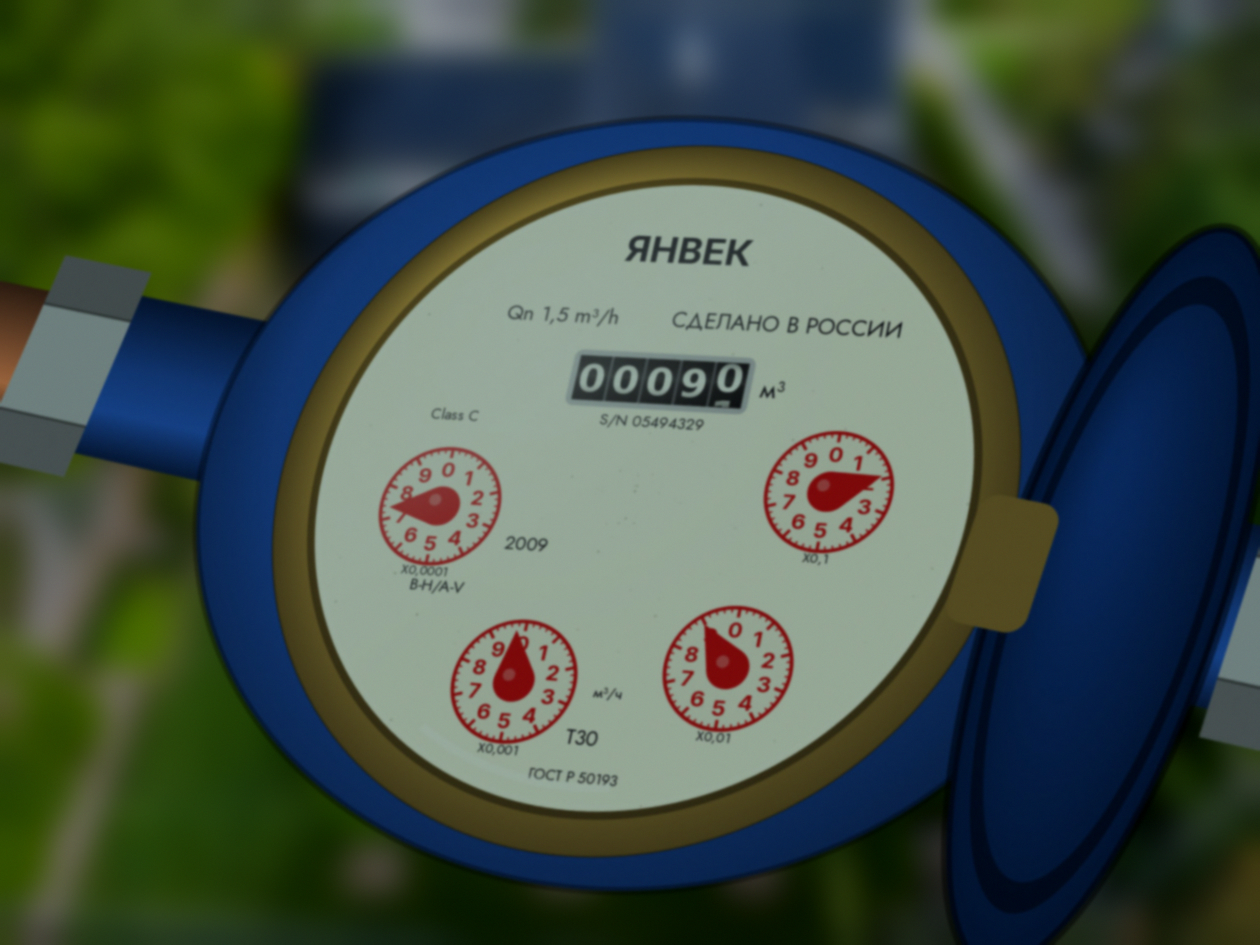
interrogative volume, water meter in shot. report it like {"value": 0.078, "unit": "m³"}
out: {"value": 90.1897, "unit": "m³"}
